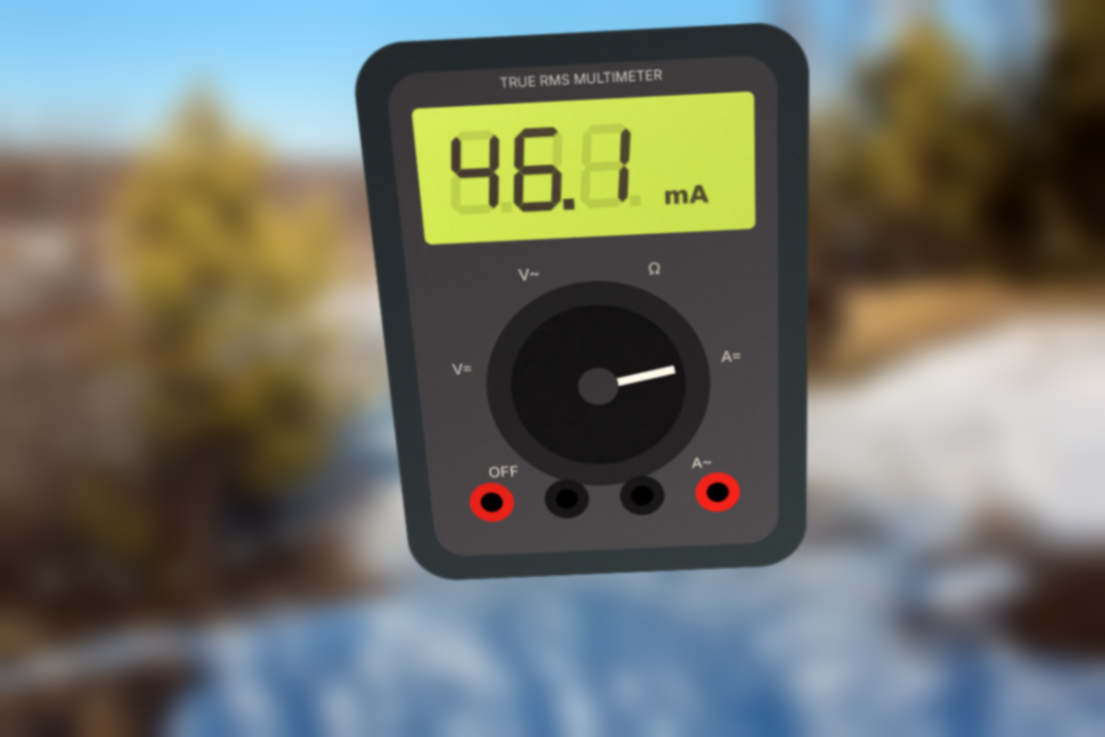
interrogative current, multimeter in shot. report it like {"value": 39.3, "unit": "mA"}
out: {"value": 46.1, "unit": "mA"}
